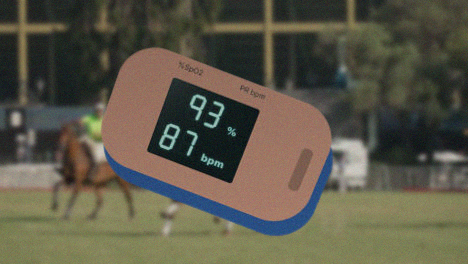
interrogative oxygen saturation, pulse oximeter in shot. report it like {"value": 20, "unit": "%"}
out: {"value": 93, "unit": "%"}
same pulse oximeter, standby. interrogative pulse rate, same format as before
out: {"value": 87, "unit": "bpm"}
